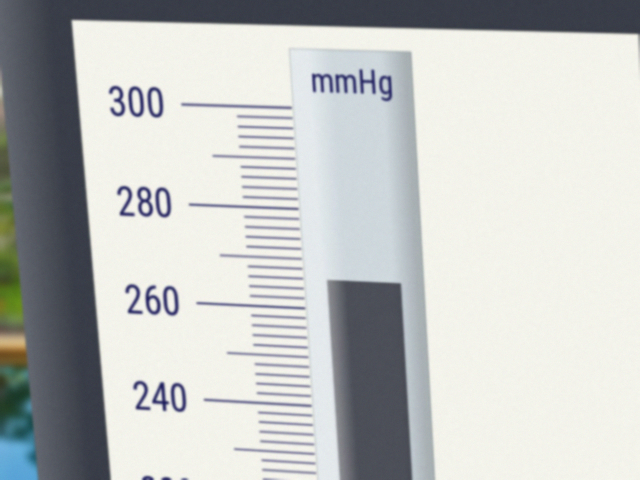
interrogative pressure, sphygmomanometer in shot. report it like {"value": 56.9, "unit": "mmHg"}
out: {"value": 266, "unit": "mmHg"}
